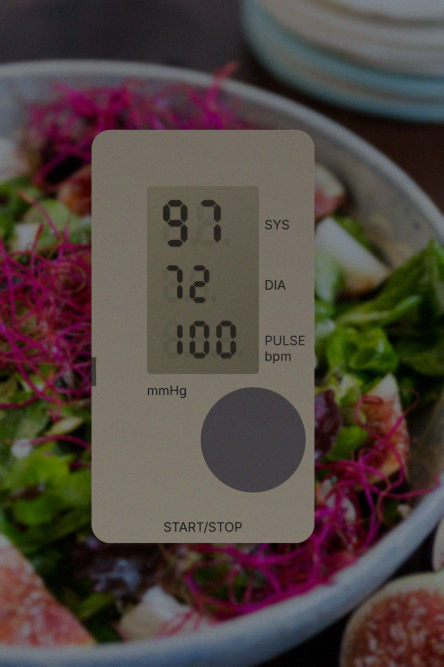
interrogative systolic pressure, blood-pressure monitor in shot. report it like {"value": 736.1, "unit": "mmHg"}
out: {"value": 97, "unit": "mmHg"}
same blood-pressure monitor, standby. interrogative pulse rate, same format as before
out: {"value": 100, "unit": "bpm"}
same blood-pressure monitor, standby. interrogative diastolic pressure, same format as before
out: {"value": 72, "unit": "mmHg"}
